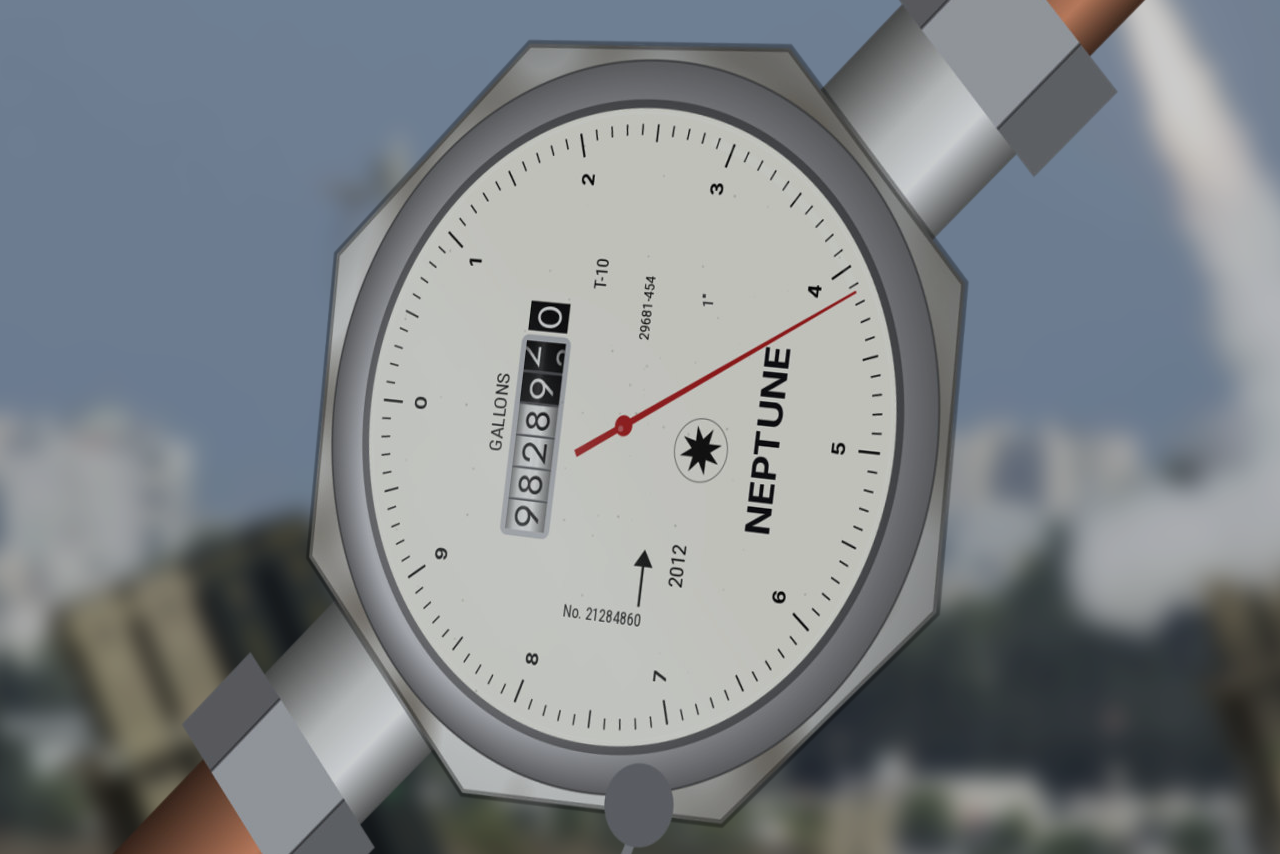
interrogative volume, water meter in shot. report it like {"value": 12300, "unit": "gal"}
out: {"value": 9828924.1, "unit": "gal"}
